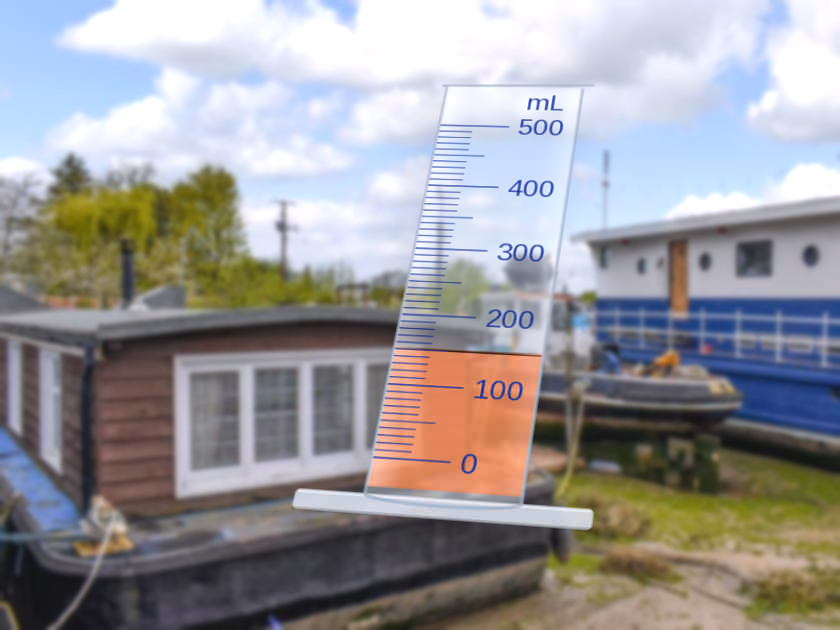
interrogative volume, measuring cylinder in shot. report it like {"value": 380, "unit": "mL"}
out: {"value": 150, "unit": "mL"}
